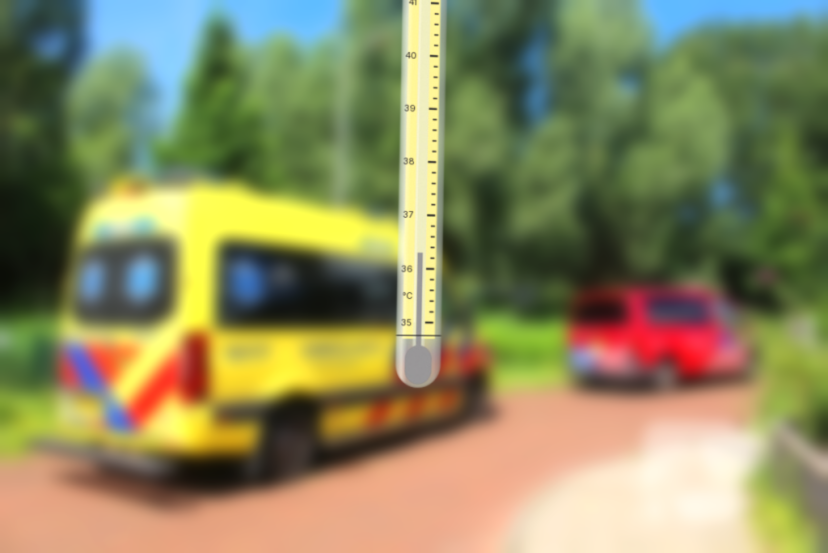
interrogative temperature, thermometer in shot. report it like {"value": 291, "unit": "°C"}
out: {"value": 36.3, "unit": "°C"}
